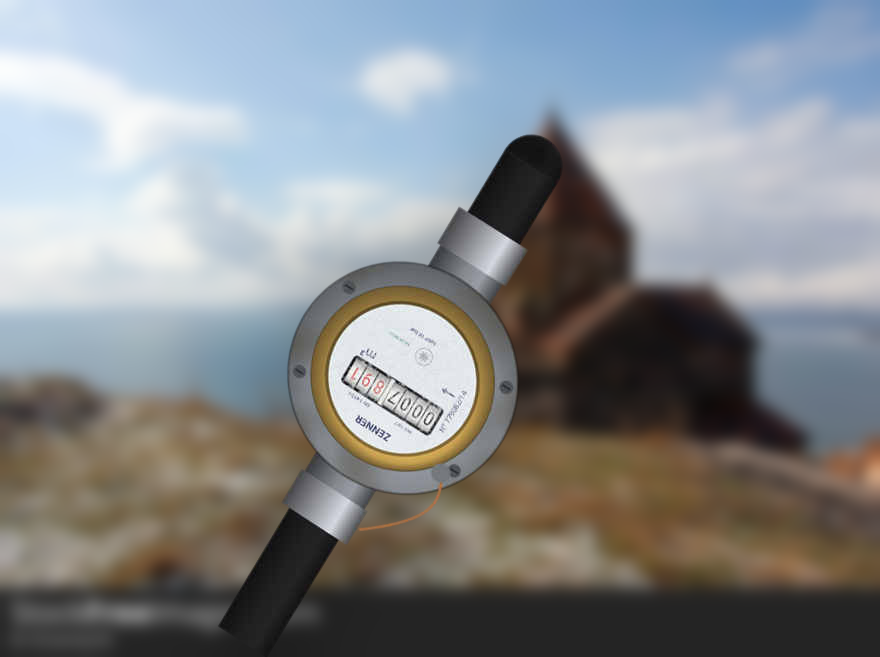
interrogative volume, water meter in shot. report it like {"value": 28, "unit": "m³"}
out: {"value": 7.891, "unit": "m³"}
